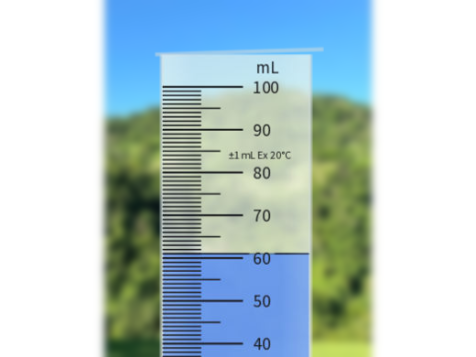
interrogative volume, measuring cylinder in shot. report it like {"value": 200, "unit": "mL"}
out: {"value": 61, "unit": "mL"}
